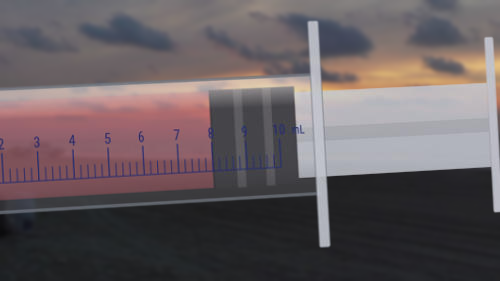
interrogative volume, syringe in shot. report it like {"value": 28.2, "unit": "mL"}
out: {"value": 8, "unit": "mL"}
